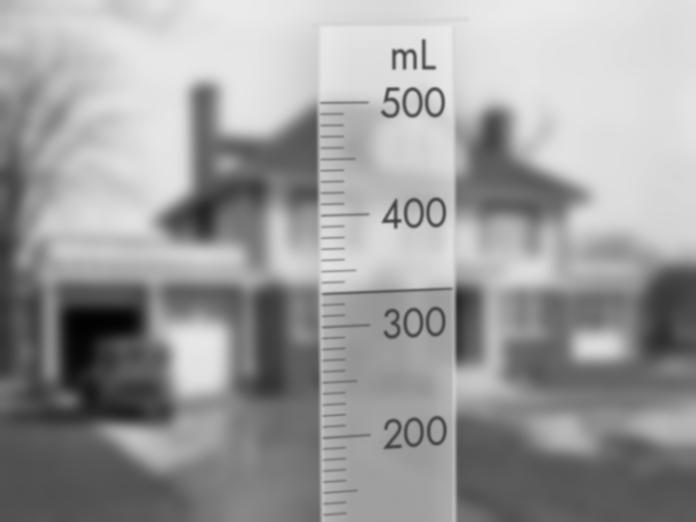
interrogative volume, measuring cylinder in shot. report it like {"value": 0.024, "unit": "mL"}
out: {"value": 330, "unit": "mL"}
